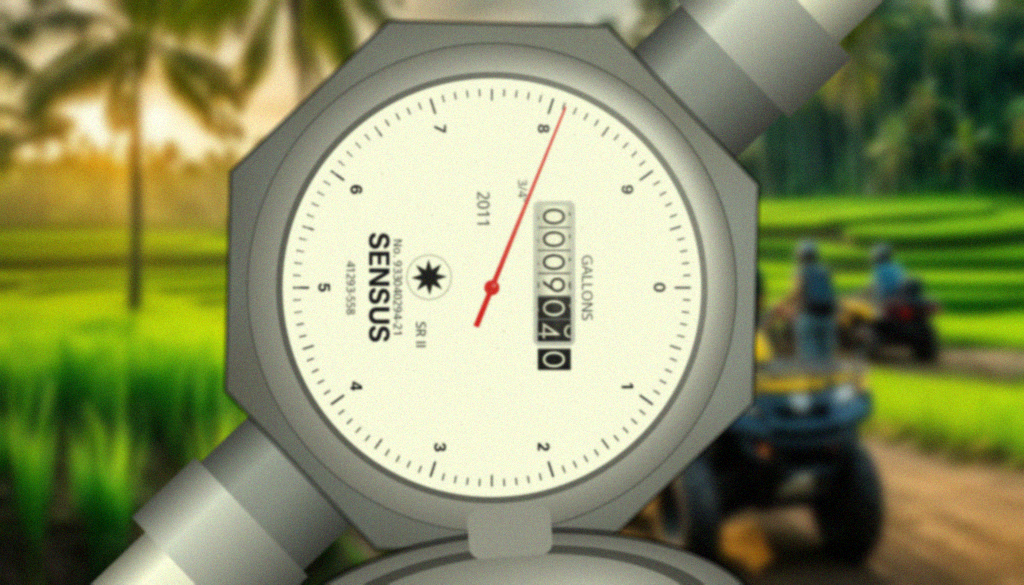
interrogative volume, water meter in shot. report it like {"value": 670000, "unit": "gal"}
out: {"value": 9038.1, "unit": "gal"}
